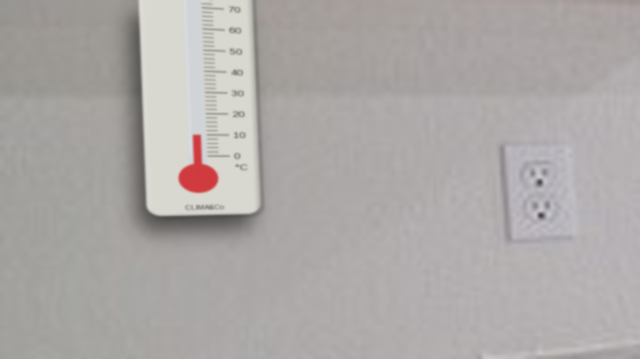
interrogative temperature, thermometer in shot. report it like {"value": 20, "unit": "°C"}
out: {"value": 10, "unit": "°C"}
